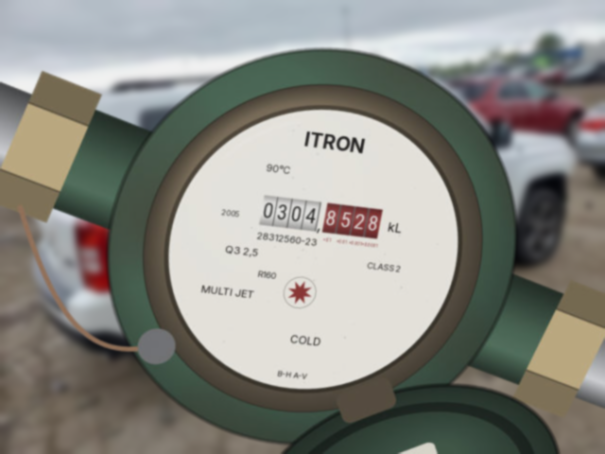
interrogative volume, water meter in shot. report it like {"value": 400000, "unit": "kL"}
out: {"value": 304.8528, "unit": "kL"}
